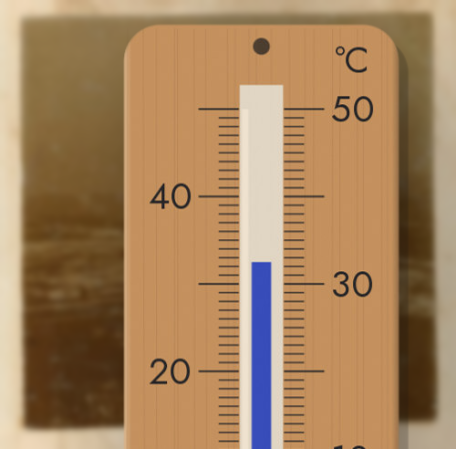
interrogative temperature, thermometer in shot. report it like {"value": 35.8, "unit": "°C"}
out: {"value": 32.5, "unit": "°C"}
